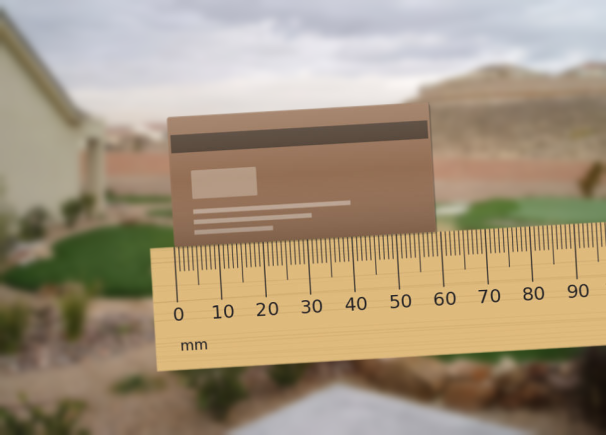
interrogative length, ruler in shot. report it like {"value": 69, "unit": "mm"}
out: {"value": 59, "unit": "mm"}
